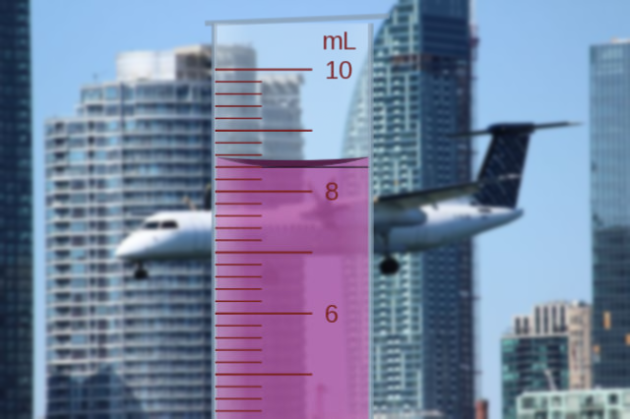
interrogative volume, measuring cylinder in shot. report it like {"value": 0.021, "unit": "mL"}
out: {"value": 8.4, "unit": "mL"}
